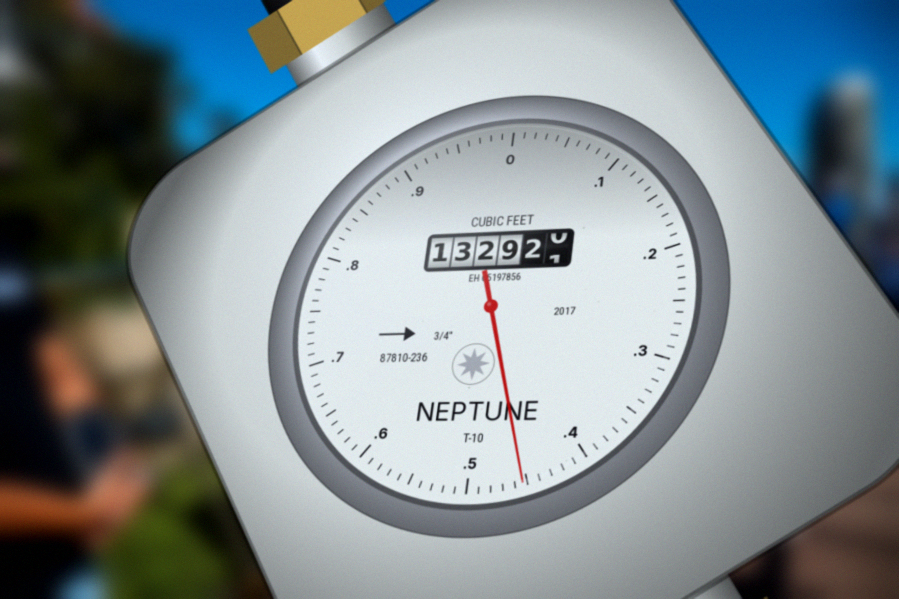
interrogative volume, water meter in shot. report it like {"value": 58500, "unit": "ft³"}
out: {"value": 132920.45, "unit": "ft³"}
